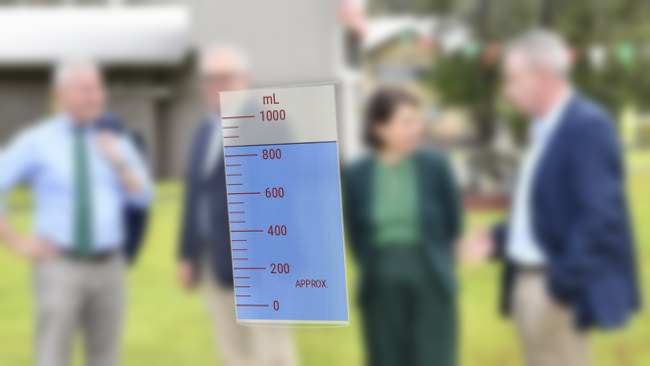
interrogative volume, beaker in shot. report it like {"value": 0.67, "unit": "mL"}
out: {"value": 850, "unit": "mL"}
